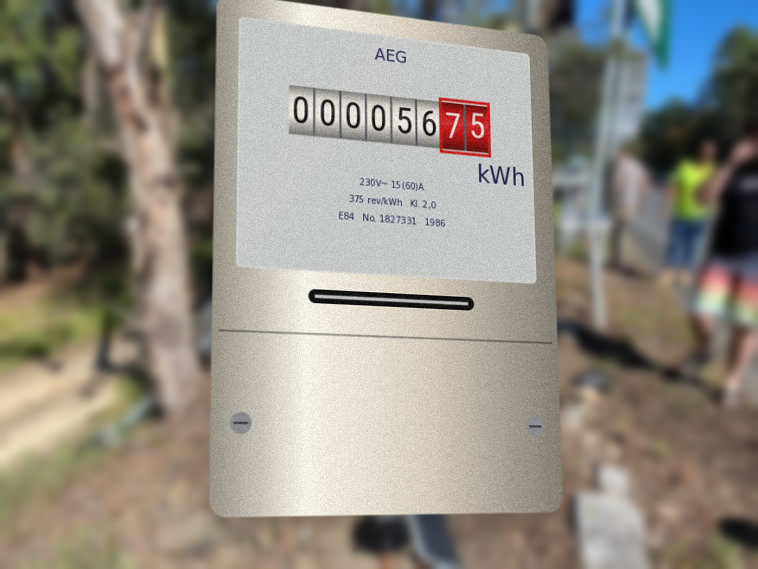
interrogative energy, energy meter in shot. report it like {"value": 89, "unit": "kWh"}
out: {"value": 56.75, "unit": "kWh"}
